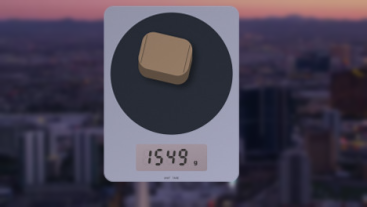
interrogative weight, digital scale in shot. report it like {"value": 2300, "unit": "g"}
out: {"value": 1549, "unit": "g"}
